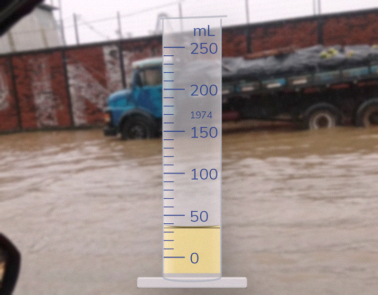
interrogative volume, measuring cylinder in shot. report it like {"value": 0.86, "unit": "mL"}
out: {"value": 35, "unit": "mL"}
